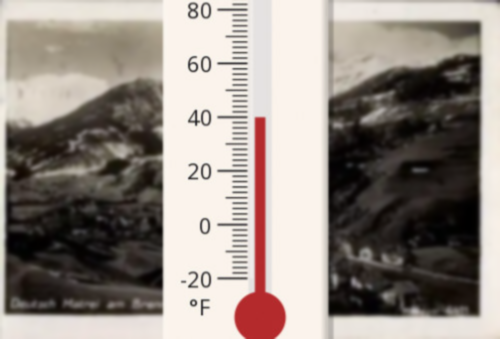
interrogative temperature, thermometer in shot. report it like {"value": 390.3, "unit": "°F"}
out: {"value": 40, "unit": "°F"}
